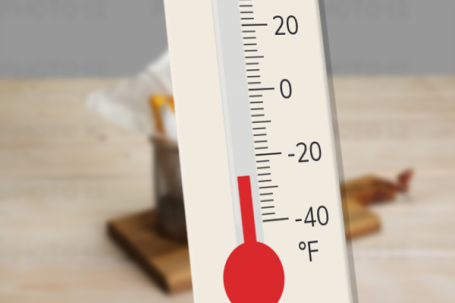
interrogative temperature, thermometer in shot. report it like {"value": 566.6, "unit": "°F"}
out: {"value": -26, "unit": "°F"}
